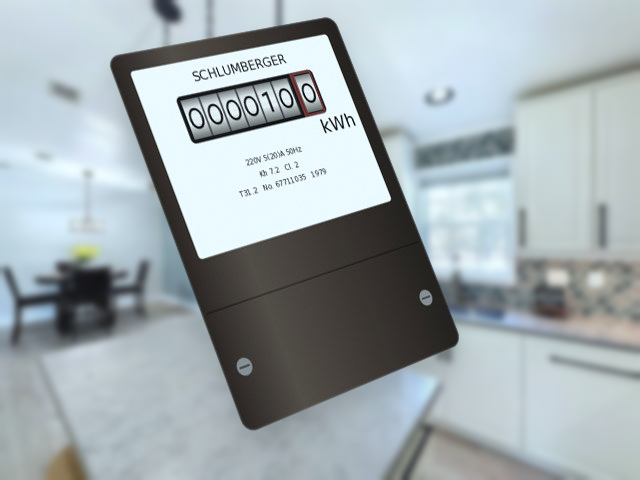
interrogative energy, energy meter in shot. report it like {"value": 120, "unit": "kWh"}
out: {"value": 10.0, "unit": "kWh"}
